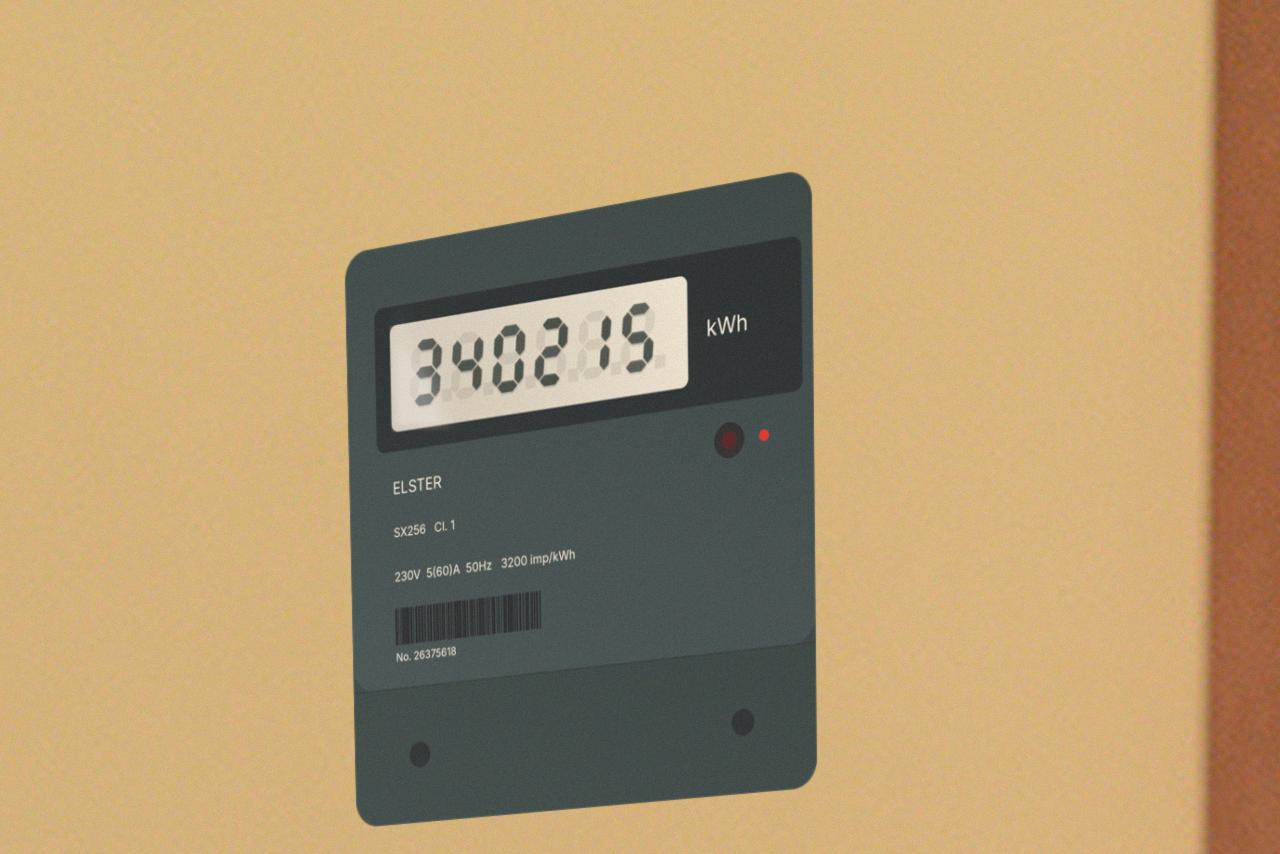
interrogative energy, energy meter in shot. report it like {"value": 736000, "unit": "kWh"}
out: {"value": 340215, "unit": "kWh"}
